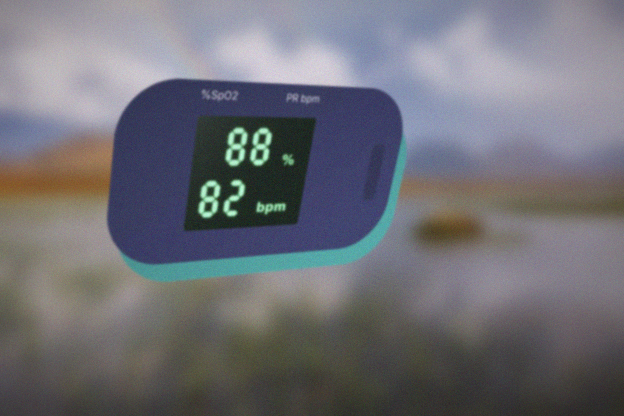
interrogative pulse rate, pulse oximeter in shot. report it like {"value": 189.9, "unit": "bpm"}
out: {"value": 82, "unit": "bpm"}
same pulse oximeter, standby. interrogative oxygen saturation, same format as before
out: {"value": 88, "unit": "%"}
